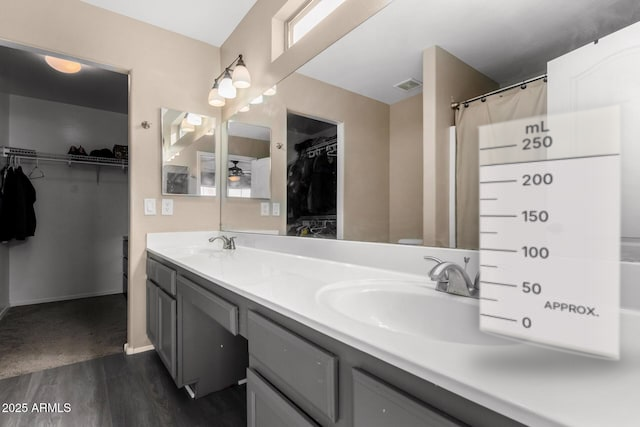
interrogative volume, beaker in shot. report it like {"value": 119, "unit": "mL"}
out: {"value": 225, "unit": "mL"}
